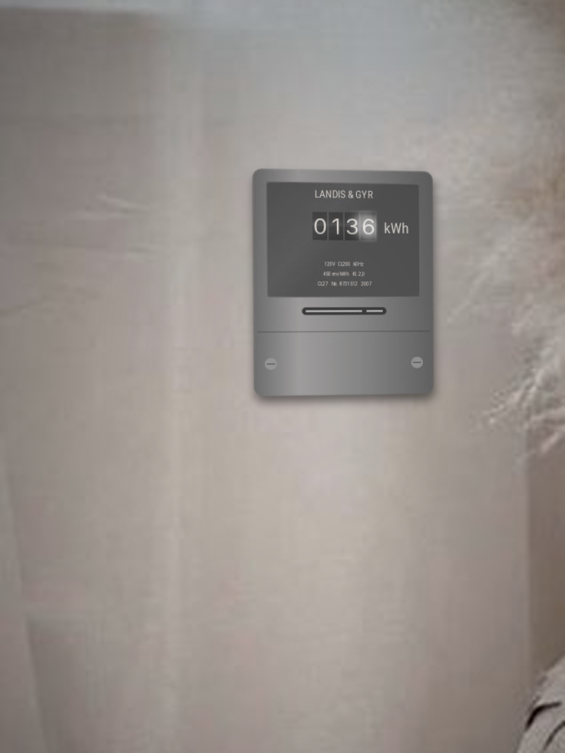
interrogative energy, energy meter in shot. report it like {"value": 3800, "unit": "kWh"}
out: {"value": 136, "unit": "kWh"}
